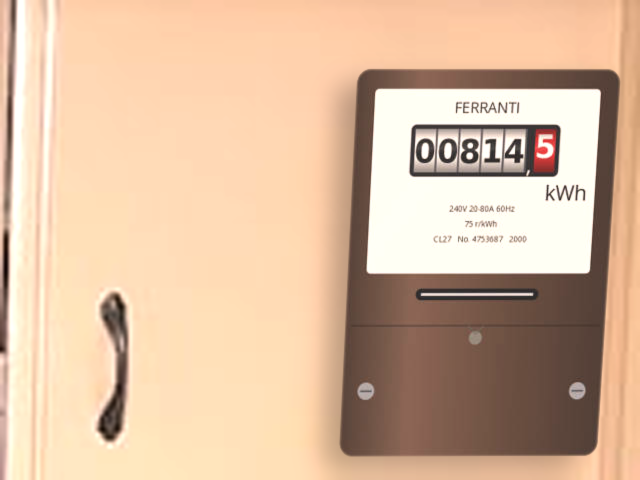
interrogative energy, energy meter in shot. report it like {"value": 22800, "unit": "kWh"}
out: {"value": 814.5, "unit": "kWh"}
